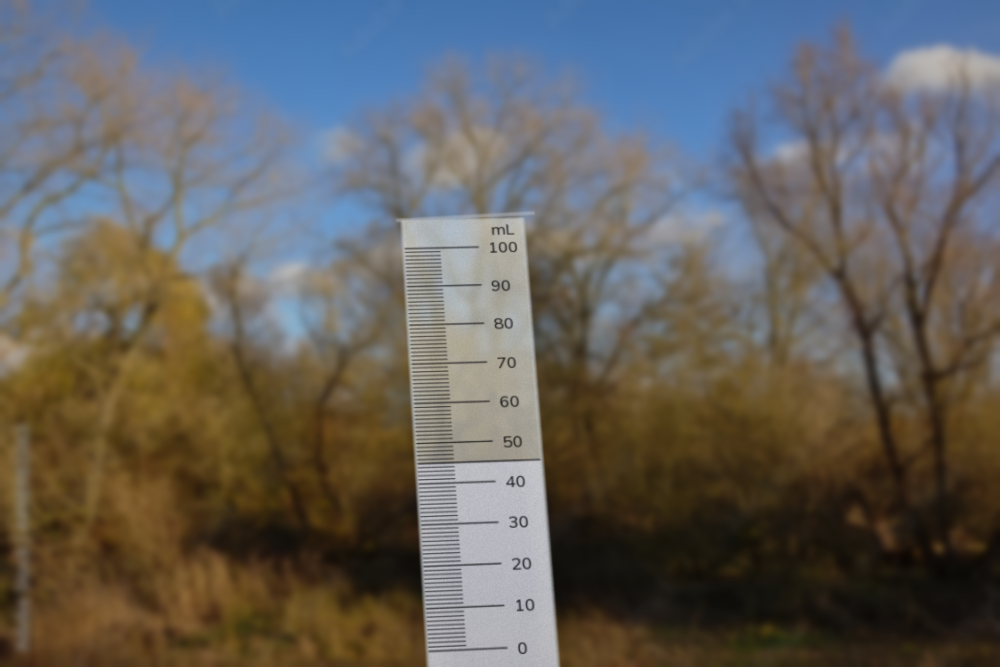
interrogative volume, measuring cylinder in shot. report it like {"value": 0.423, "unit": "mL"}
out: {"value": 45, "unit": "mL"}
